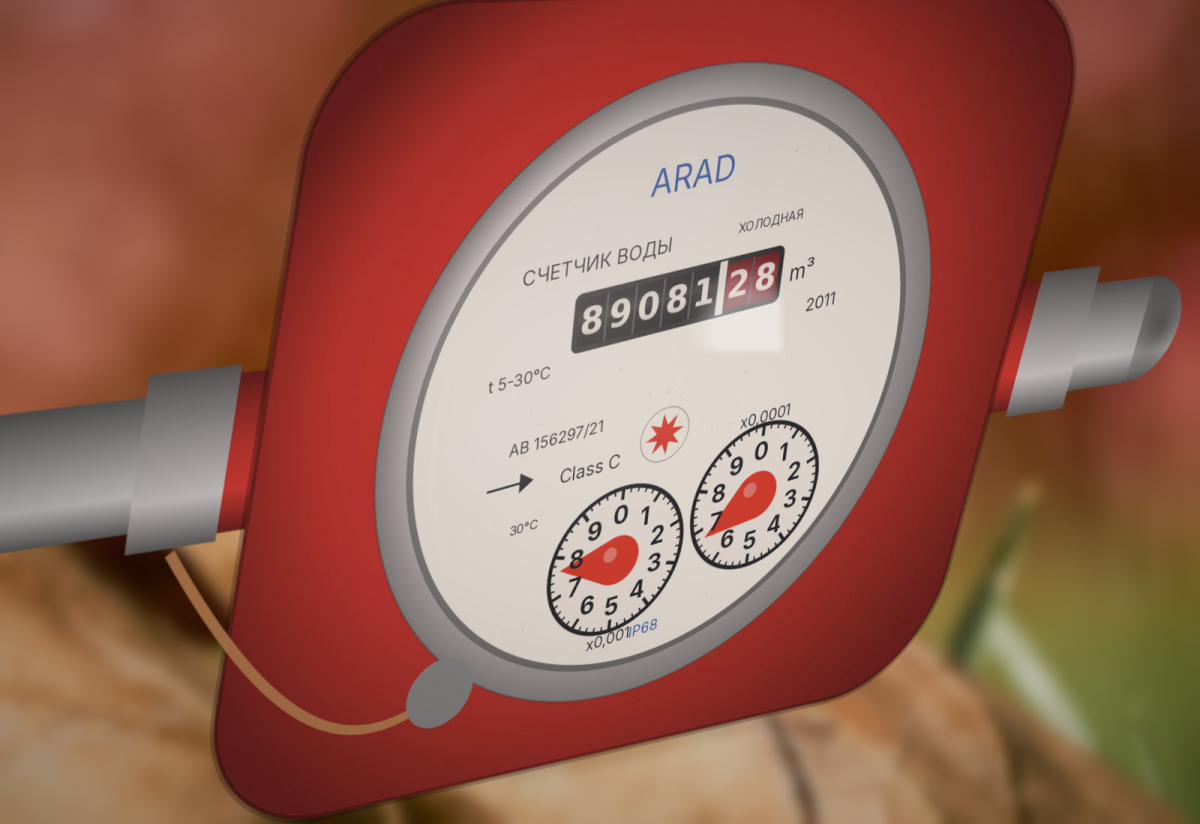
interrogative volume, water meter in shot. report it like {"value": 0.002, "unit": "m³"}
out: {"value": 89081.2876, "unit": "m³"}
